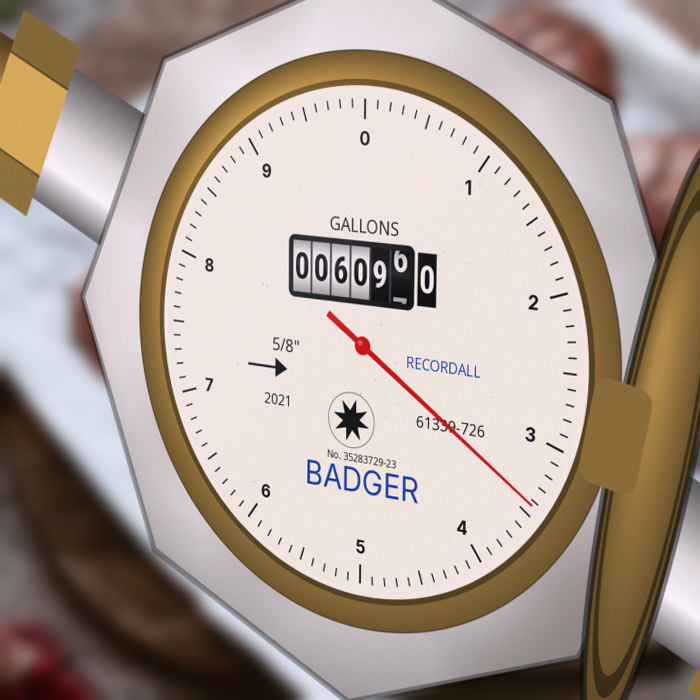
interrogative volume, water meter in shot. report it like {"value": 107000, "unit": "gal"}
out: {"value": 60963.4, "unit": "gal"}
